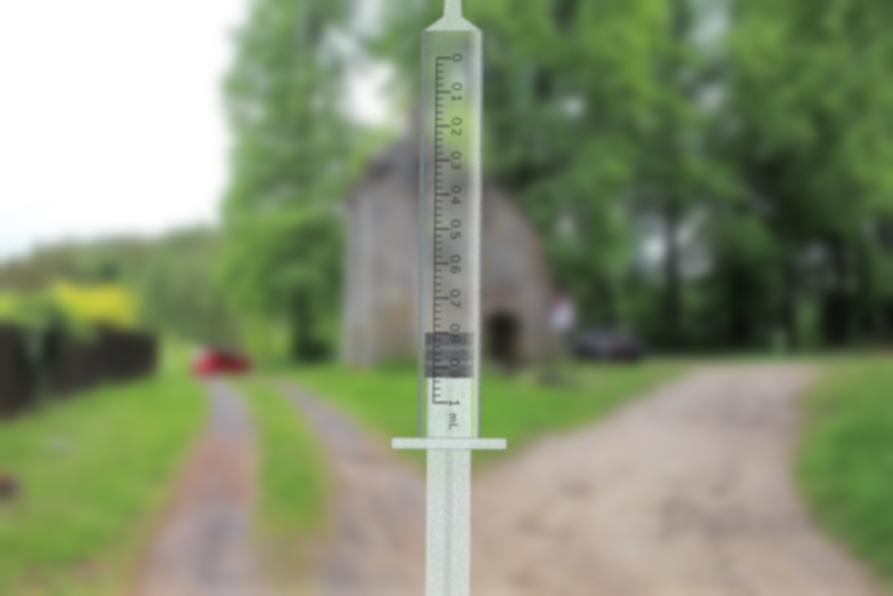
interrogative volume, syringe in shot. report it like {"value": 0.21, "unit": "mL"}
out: {"value": 0.8, "unit": "mL"}
